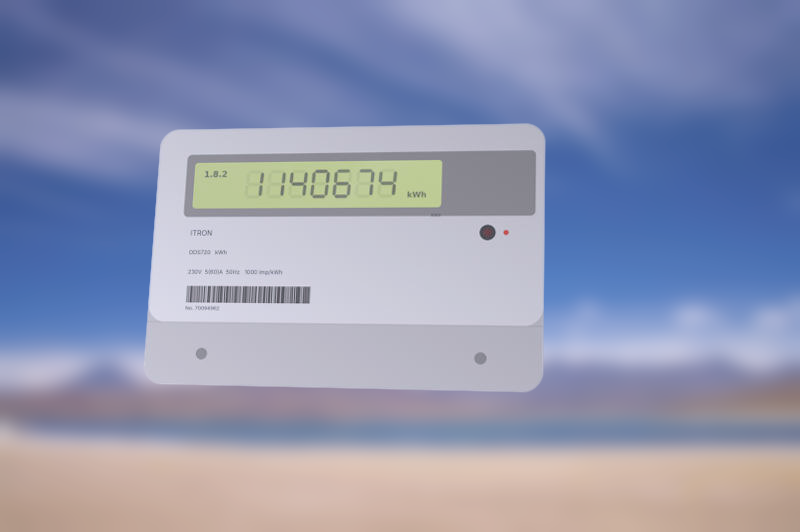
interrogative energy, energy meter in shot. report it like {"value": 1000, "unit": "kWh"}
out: {"value": 1140674, "unit": "kWh"}
